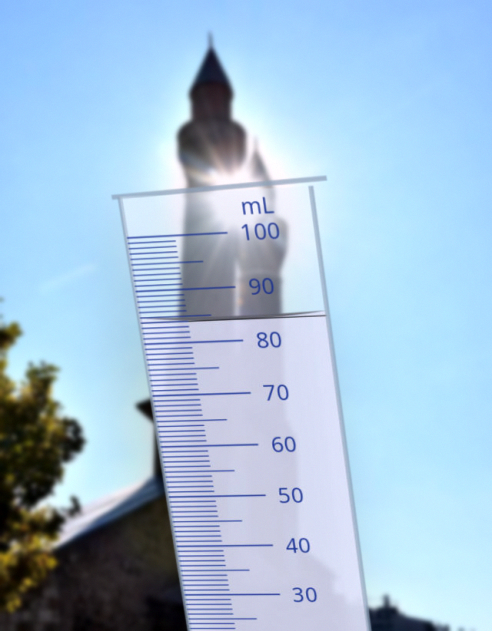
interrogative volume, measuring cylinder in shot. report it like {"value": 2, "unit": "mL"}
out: {"value": 84, "unit": "mL"}
